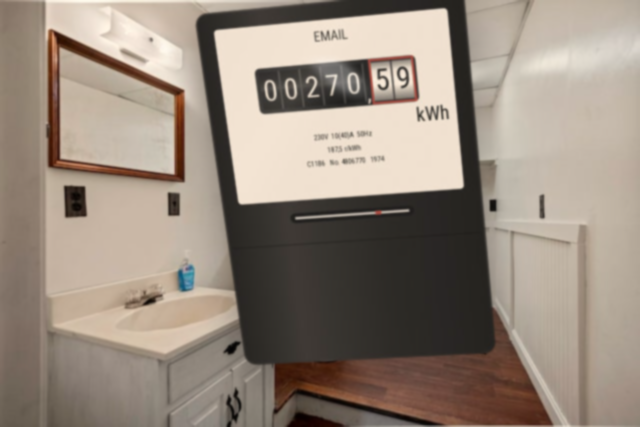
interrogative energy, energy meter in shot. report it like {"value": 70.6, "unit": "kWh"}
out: {"value": 270.59, "unit": "kWh"}
